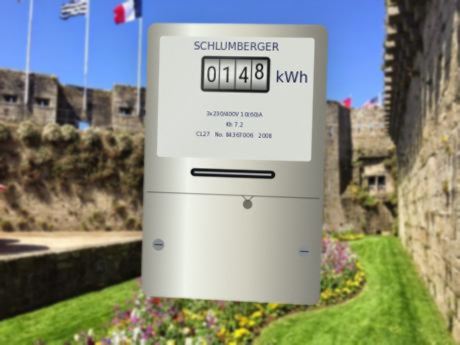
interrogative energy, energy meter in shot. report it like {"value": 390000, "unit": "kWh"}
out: {"value": 148, "unit": "kWh"}
